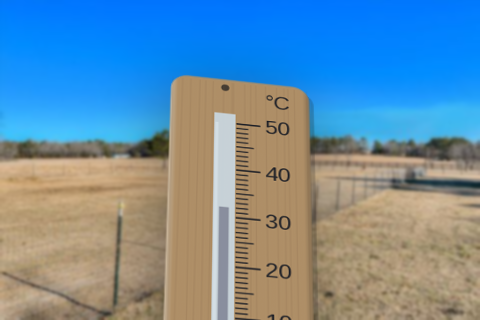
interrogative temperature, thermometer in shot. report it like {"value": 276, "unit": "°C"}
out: {"value": 32, "unit": "°C"}
